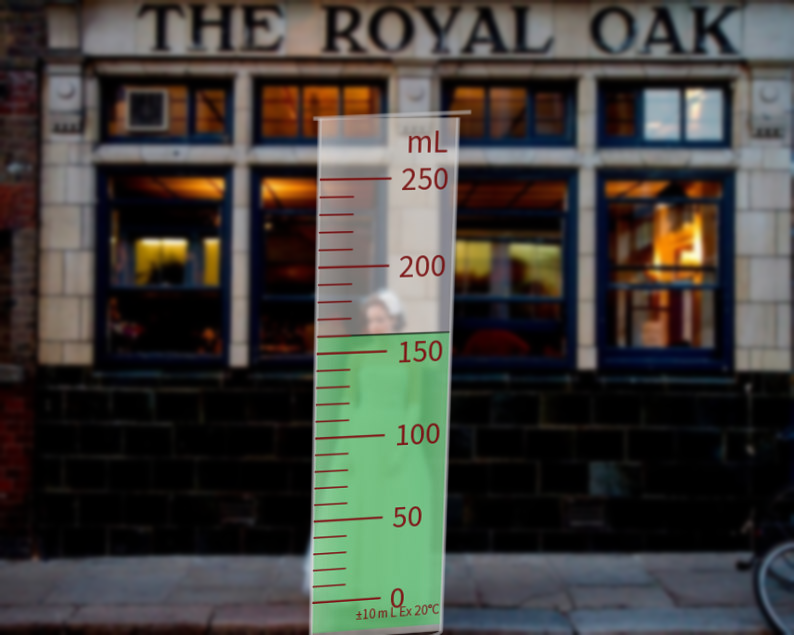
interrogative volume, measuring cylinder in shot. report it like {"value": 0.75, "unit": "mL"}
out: {"value": 160, "unit": "mL"}
